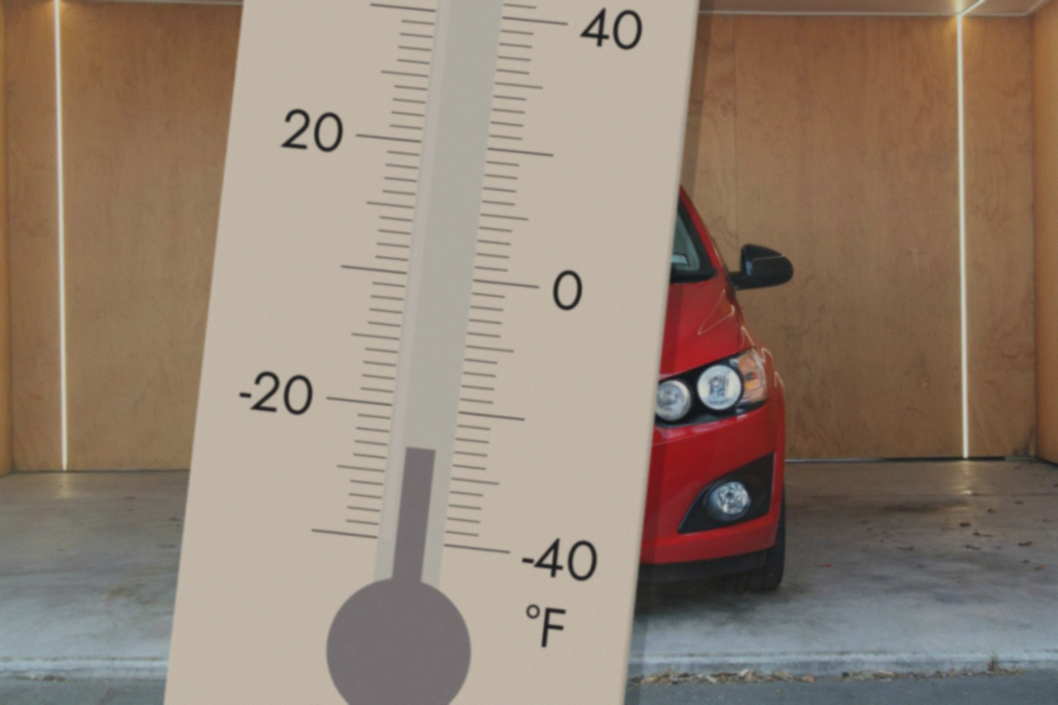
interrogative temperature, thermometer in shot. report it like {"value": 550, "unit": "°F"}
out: {"value": -26, "unit": "°F"}
